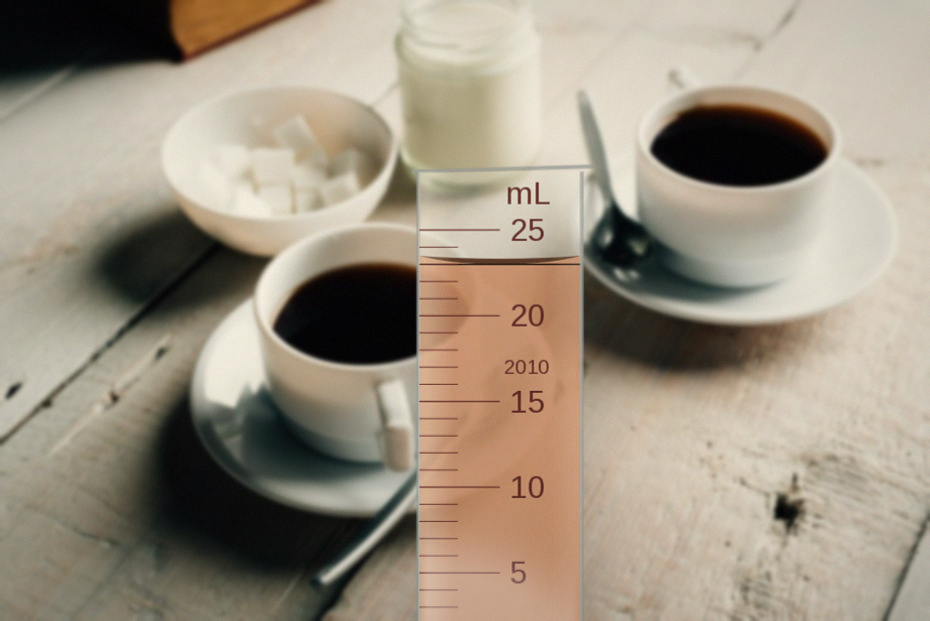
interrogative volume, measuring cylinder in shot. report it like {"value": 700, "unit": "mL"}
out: {"value": 23, "unit": "mL"}
